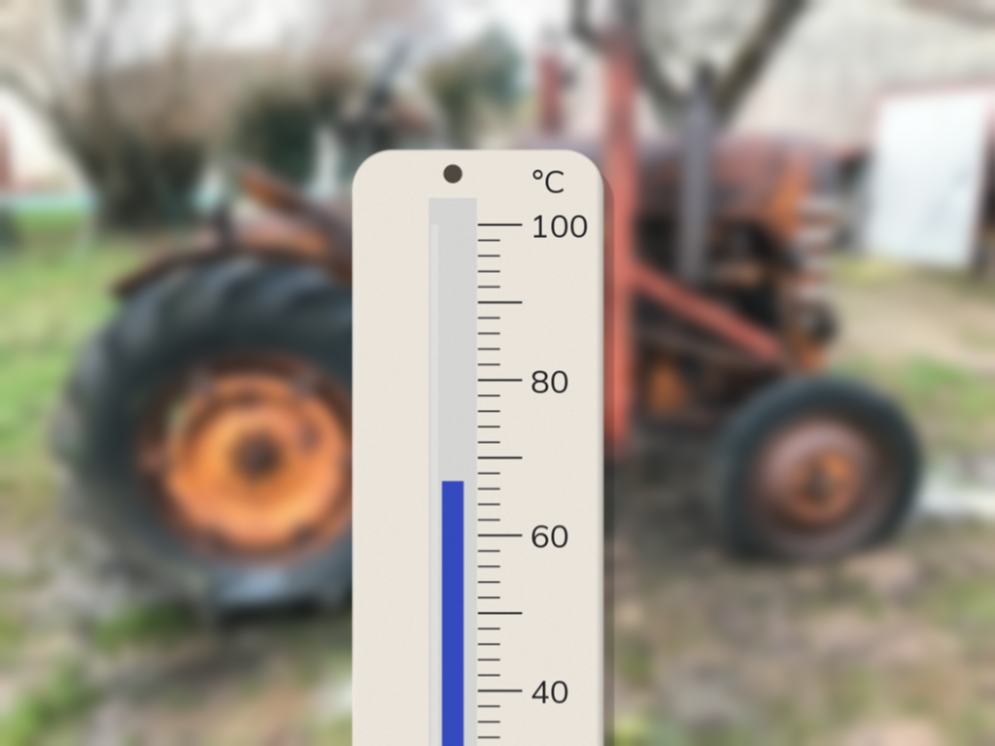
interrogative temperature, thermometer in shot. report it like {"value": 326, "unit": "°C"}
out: {"value": 67, "unit": "°C"}
